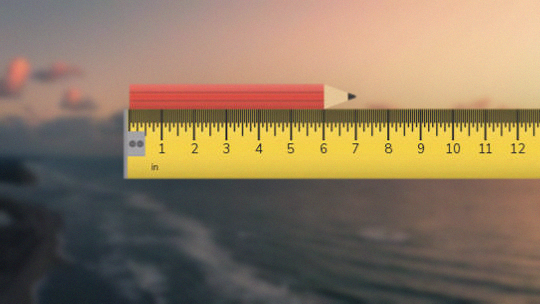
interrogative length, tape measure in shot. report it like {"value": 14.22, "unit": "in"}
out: {"value": 7, "unit": "in"}
